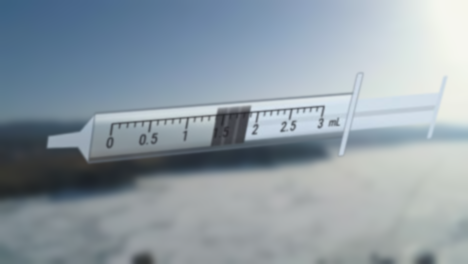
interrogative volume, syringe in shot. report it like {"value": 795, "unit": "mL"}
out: {"value": 1.4, "unit": "mL"}
